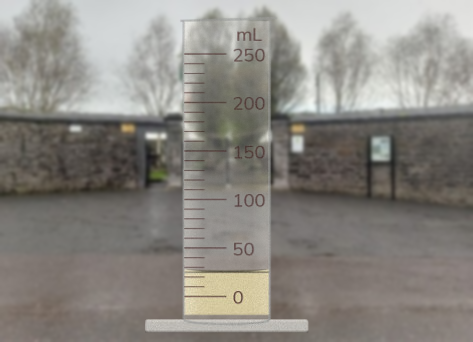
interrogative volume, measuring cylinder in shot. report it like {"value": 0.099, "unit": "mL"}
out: {"value": 25, "unit": "mL"}
